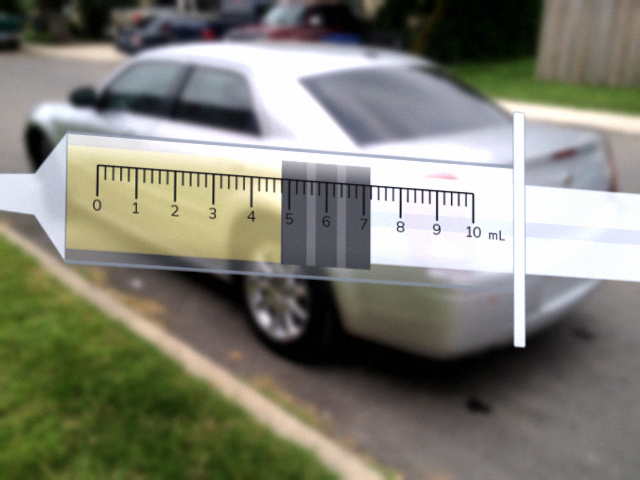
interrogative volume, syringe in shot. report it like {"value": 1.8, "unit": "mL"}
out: {"value": 4.8, "unit": "mL"}
